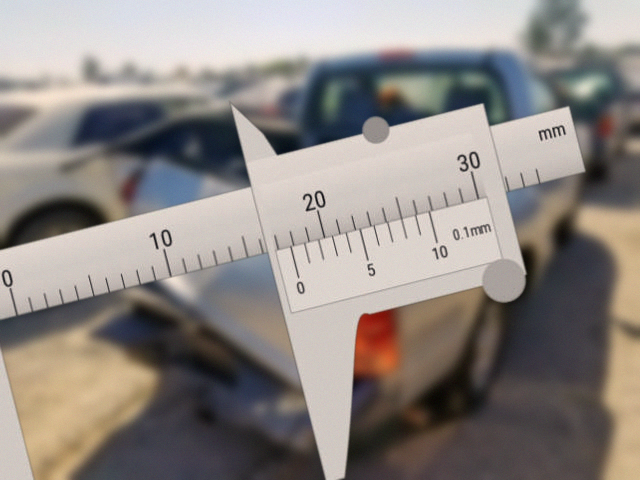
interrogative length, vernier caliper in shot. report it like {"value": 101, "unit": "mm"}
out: {"value": 17.8, "unit": "mm"}
